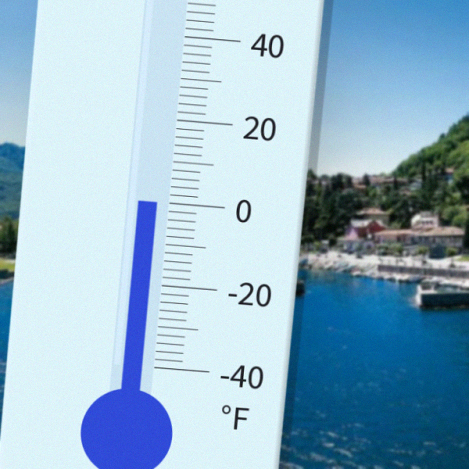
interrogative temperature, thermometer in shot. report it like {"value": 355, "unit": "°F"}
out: {"value": 0, "unit": "°F"}
